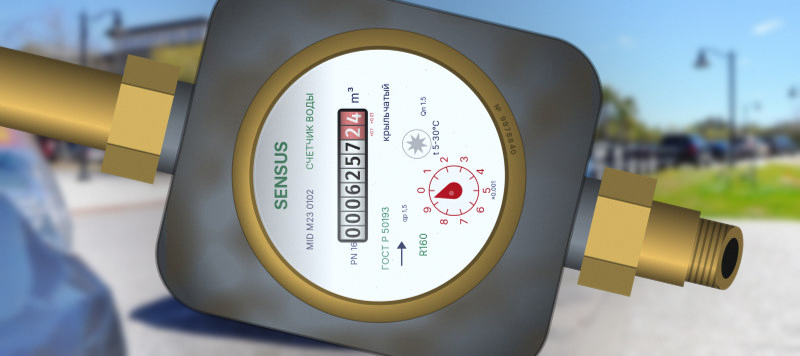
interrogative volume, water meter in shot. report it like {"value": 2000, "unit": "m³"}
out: {"value": 6257.239, "unit": "m³"}
